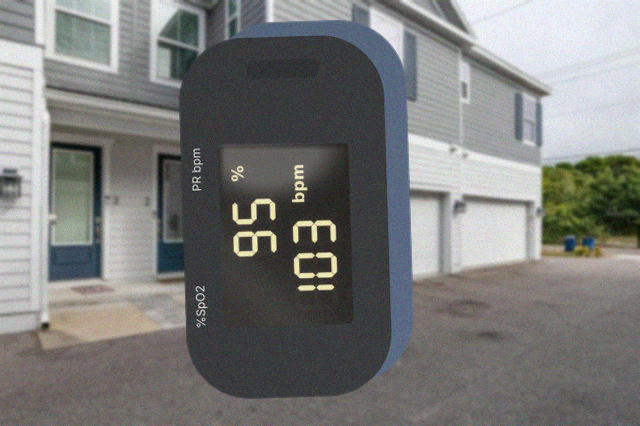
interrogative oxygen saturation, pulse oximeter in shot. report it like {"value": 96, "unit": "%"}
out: {"value": 95, "unit": "%"}
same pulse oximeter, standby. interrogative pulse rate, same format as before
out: {"value": 103, "unit": "bpm"}
